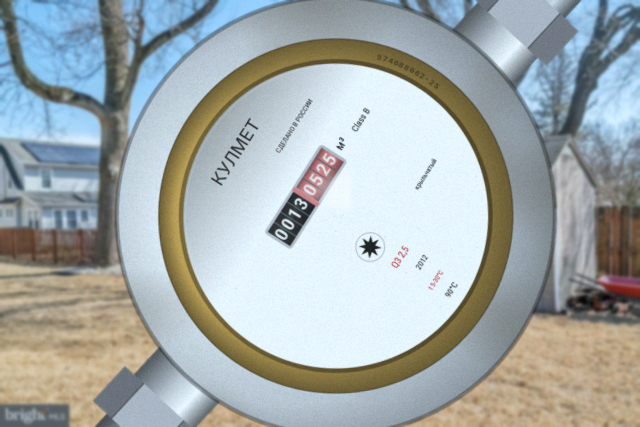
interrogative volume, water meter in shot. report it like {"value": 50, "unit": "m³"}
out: {"value": 13.0525, "unit": "m³"}
